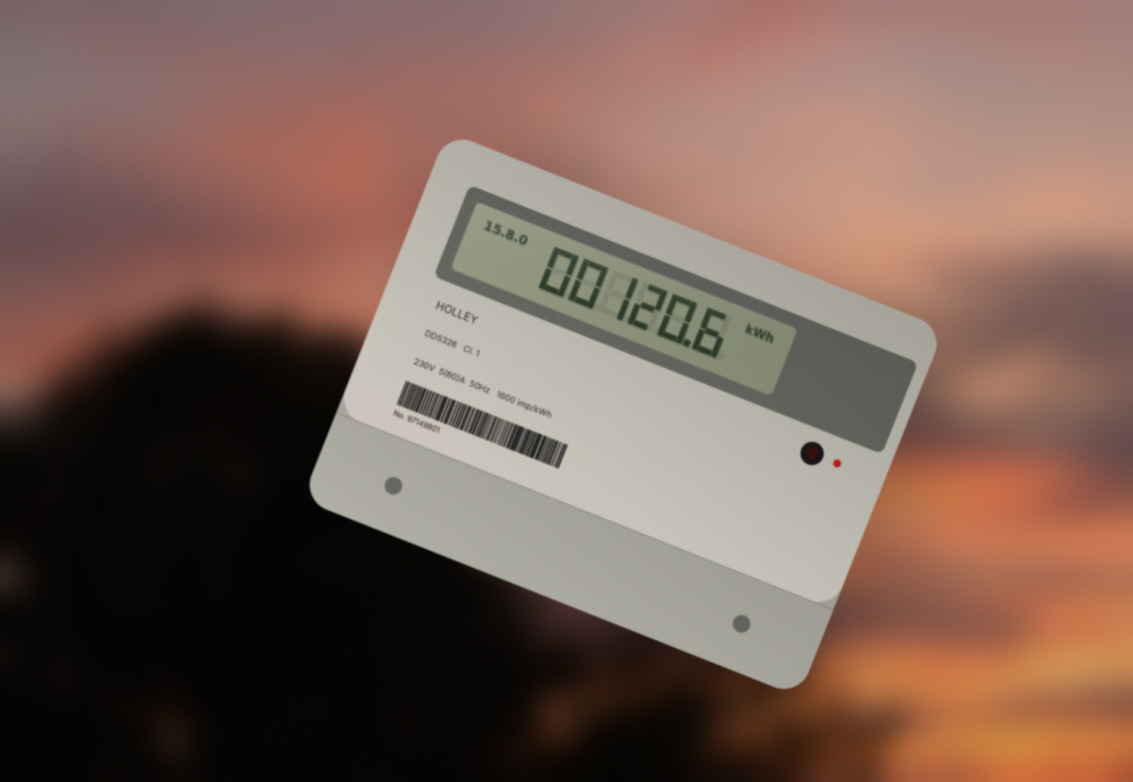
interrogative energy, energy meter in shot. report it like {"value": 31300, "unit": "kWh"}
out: {"value": 120.6, "unit": "kWh"}
